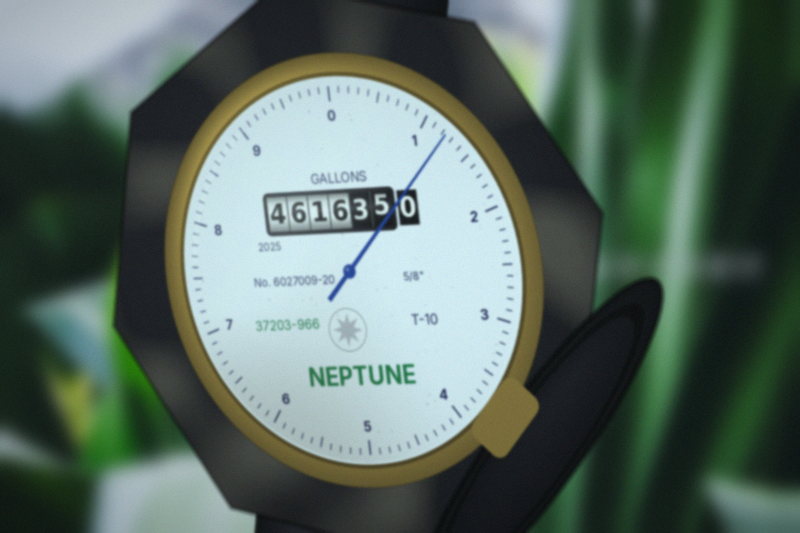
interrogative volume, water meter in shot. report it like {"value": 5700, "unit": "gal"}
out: {"value": 4616351.2, "unit": "gal"}
